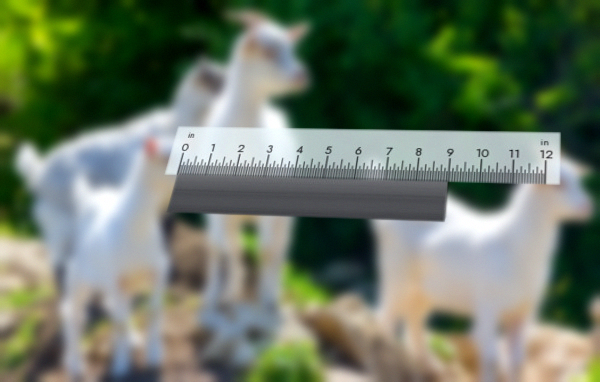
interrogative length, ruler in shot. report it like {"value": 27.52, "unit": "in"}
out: {"value": 9, "unit": "in"}
